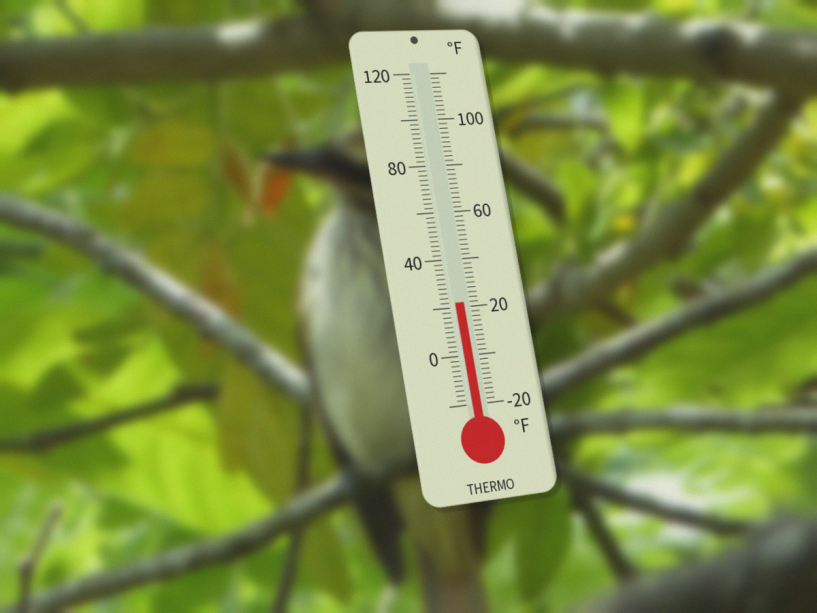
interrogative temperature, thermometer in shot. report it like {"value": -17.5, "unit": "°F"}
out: {"value": 22, "unit": "°F"}
